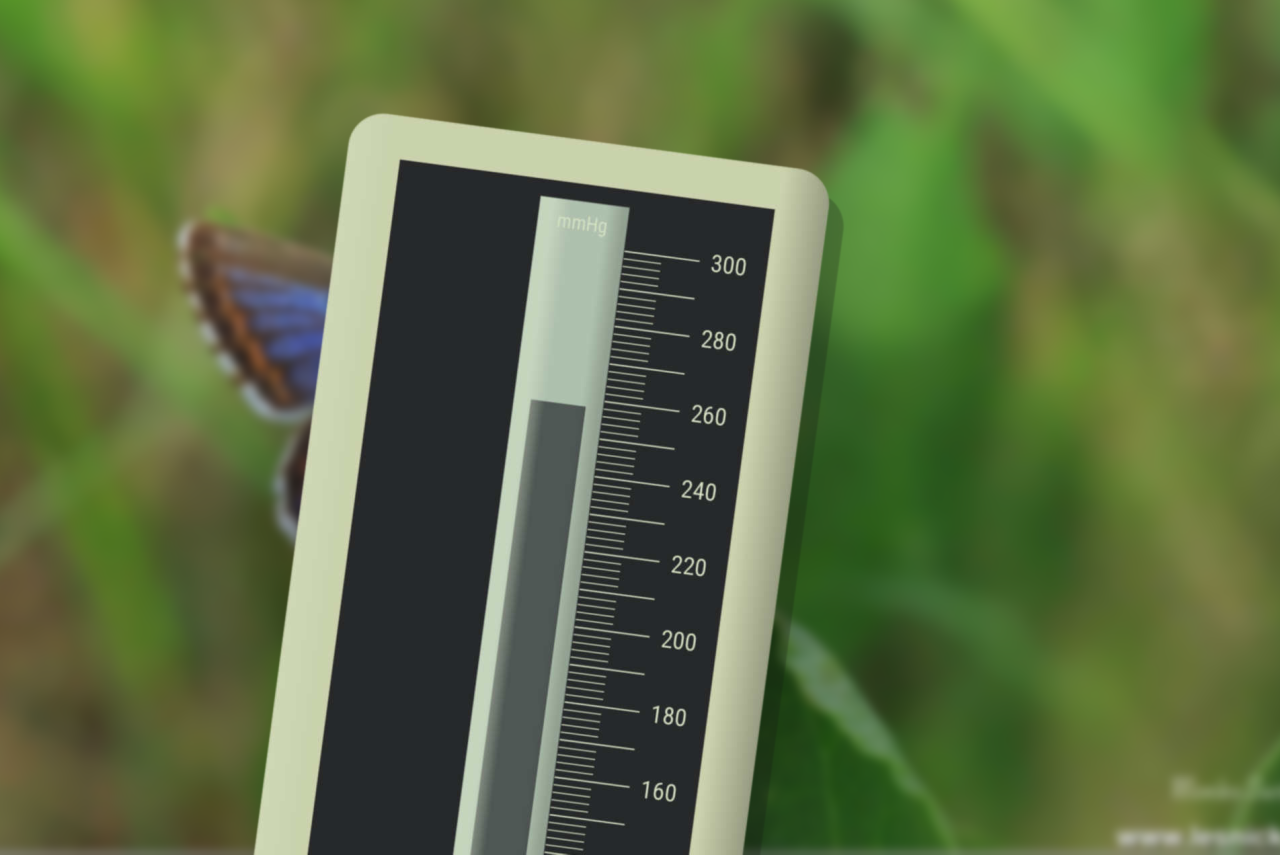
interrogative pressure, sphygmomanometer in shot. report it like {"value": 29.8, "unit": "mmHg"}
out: {"value": 258, "unit": "mmHg"}
